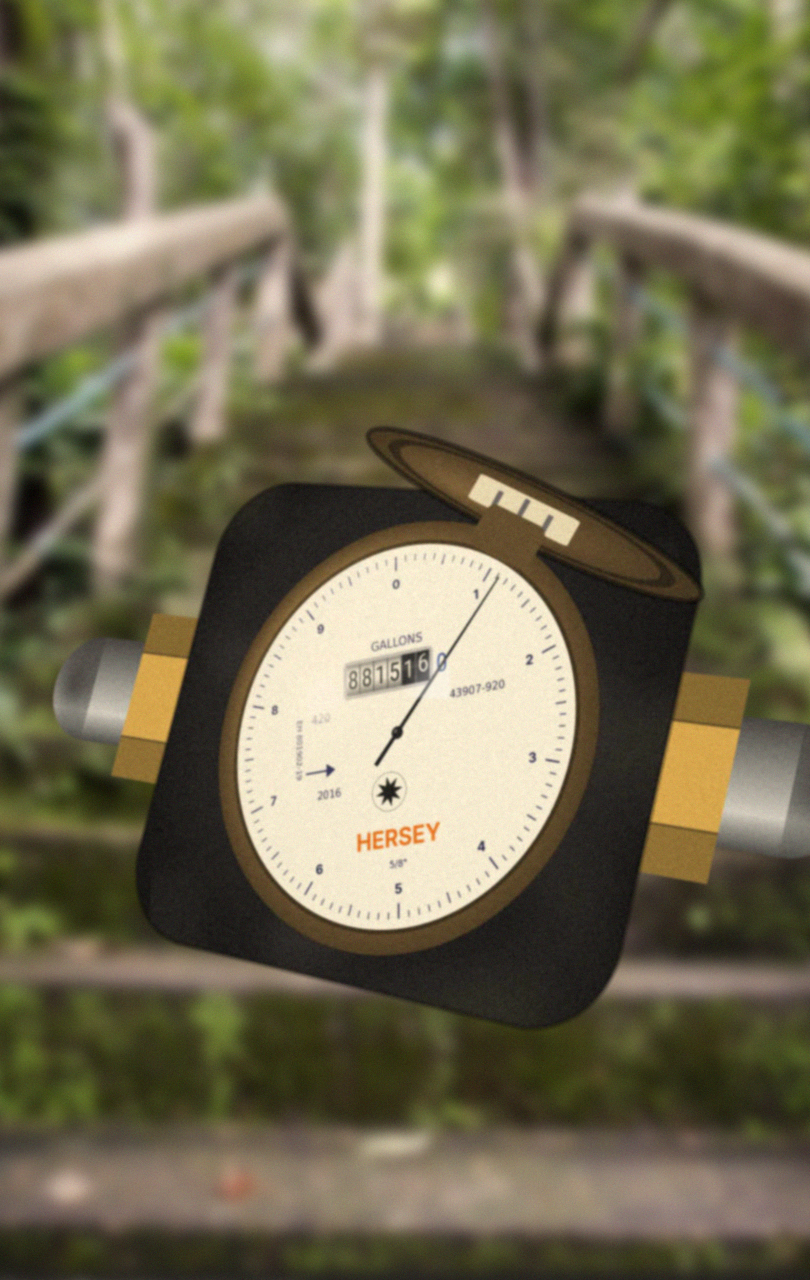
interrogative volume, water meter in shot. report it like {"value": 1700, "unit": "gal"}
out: {"value": 8815161.1, "unit": "gal"}
